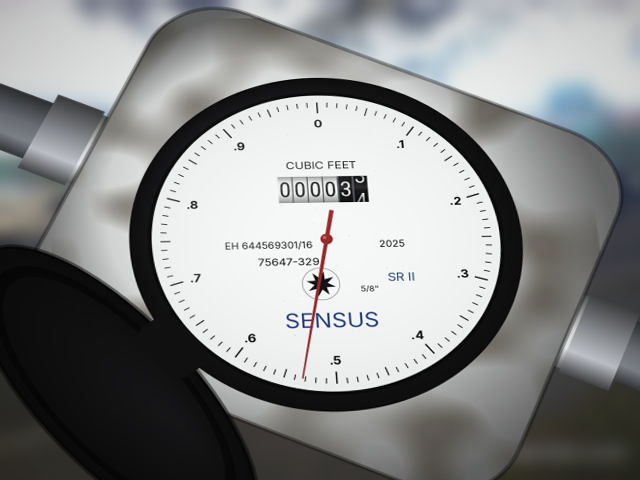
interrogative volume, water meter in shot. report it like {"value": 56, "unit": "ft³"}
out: {"value": 33.53, "unit": "ft³"}
